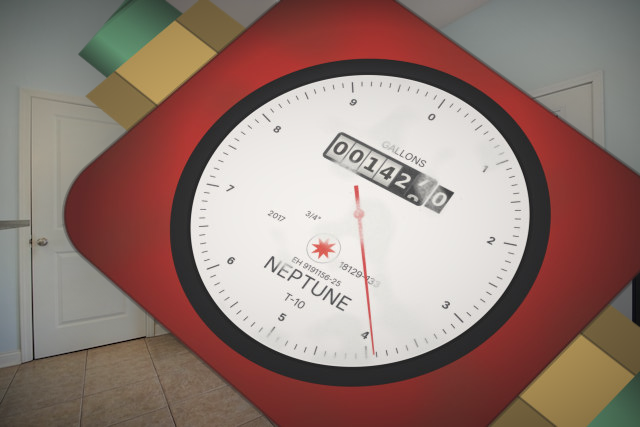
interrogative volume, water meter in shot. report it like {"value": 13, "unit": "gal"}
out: {"value": 14273.9, "unit": "gal"}
